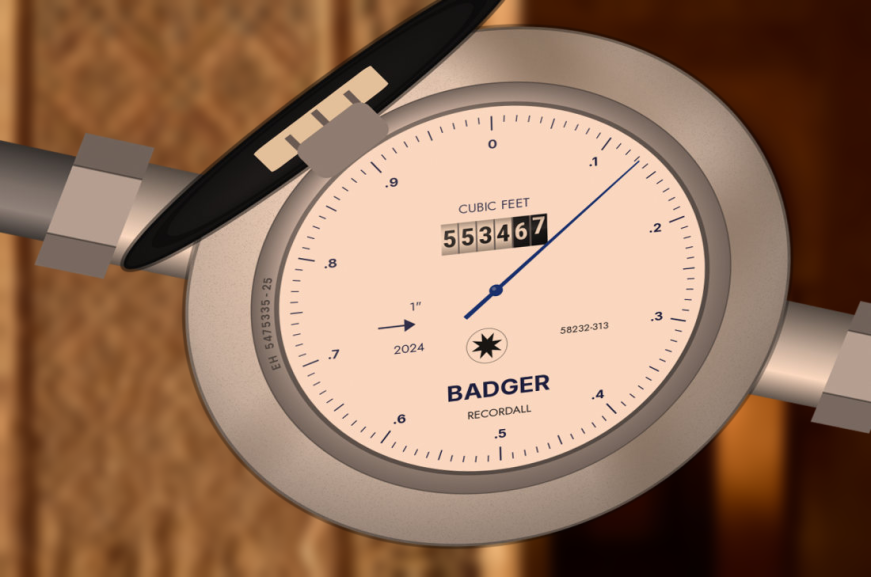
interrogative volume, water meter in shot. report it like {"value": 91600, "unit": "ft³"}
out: {"value": 553467.13, "unit": "ft³"}
